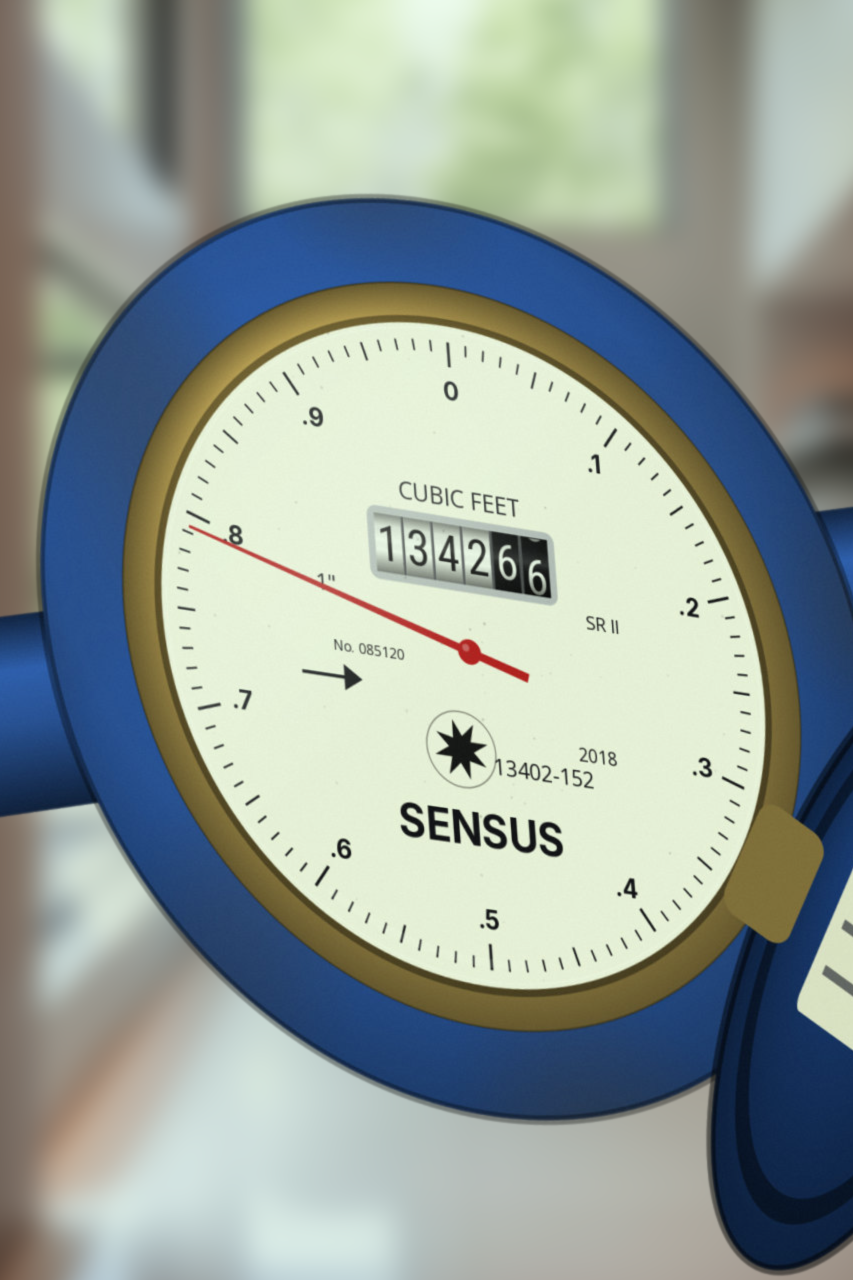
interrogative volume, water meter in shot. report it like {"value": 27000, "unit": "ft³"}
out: {"value": 134265.79, "unit": "ft³"}
